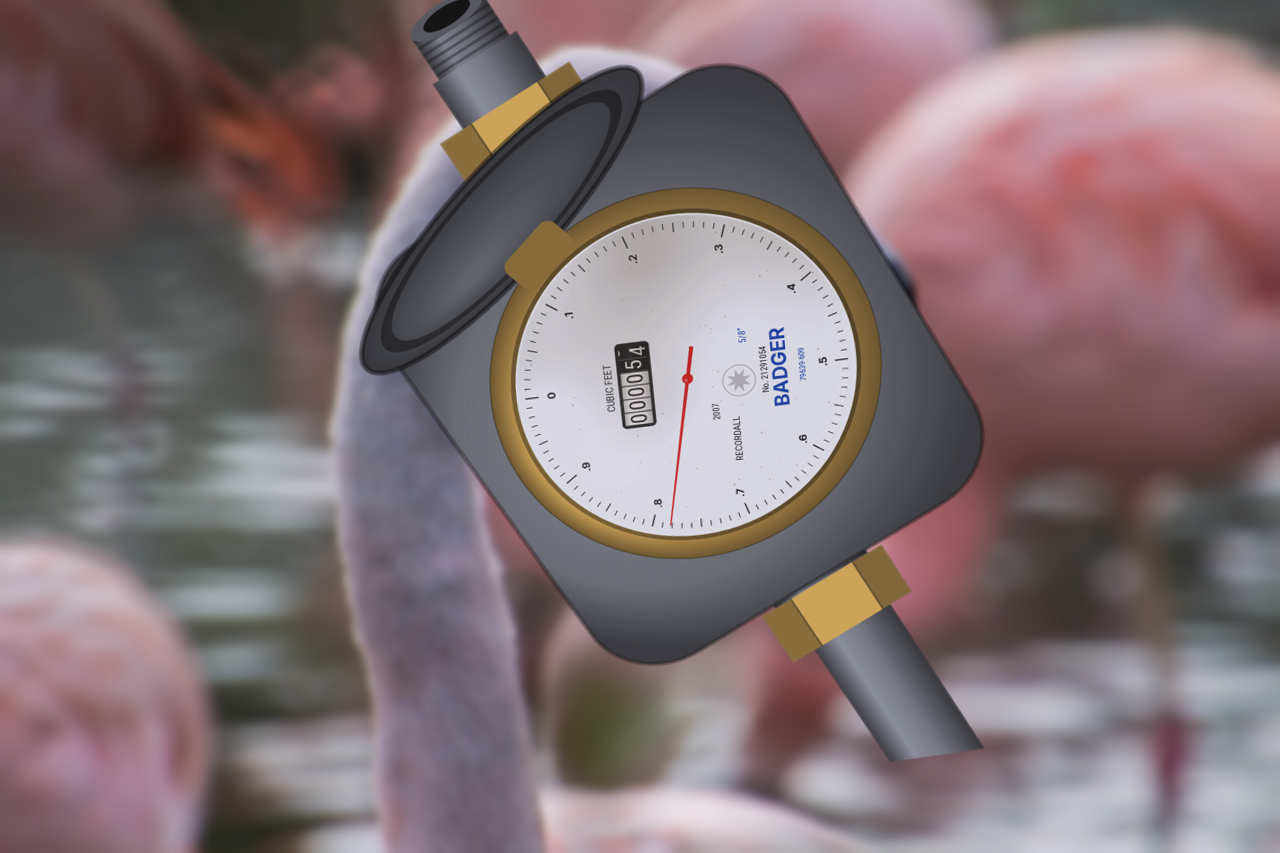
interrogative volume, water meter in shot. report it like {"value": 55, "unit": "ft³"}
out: {"value": 53.78, "unit": "ft³"}
